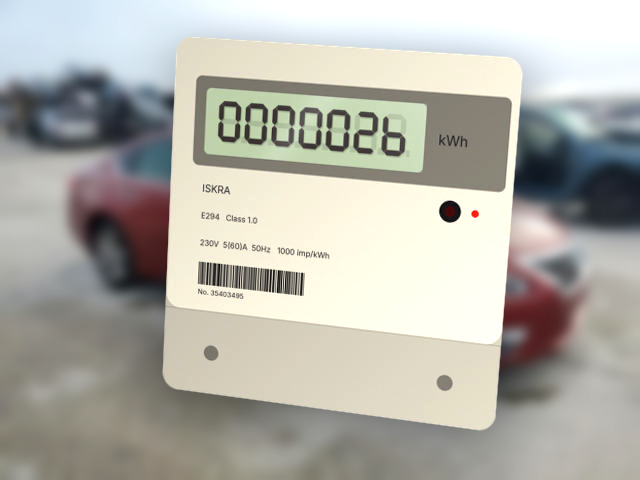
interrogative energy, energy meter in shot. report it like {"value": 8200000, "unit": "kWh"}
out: {"value": 26, "unit": "kWh"}
